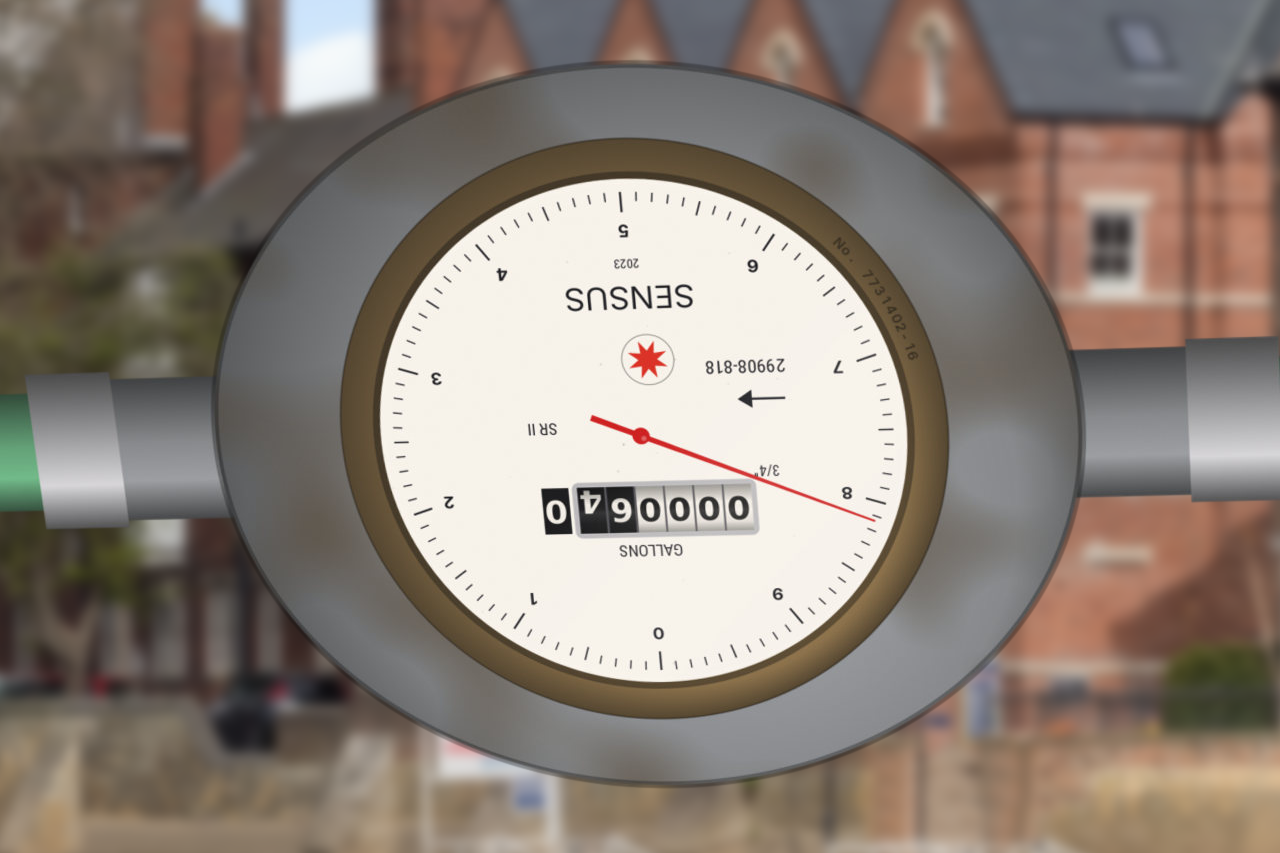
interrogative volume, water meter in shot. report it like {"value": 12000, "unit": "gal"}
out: {"value": 638.1, "unit": "gal"}
